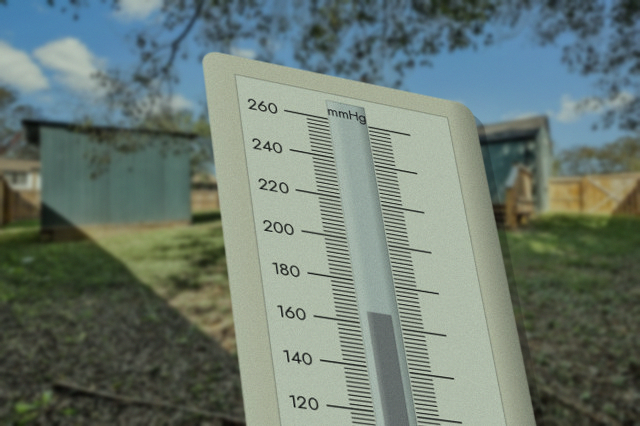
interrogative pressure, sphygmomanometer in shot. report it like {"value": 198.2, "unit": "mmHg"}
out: {"value": 166, "unit": "mmHg"}
